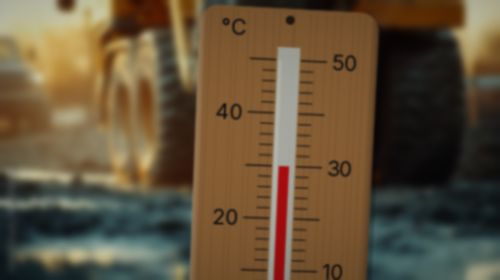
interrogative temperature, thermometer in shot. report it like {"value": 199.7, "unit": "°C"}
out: {"value": 30, "unit": "°C"}
